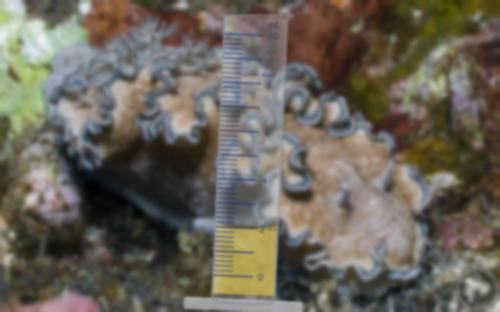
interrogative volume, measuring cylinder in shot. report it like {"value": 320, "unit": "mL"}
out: {"value": 2, "unit": "mL"}
